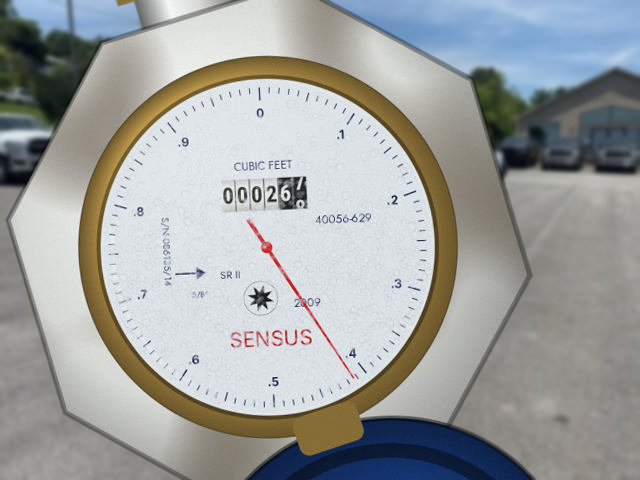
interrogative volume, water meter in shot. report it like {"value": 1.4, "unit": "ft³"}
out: {"value": 267.41, "unit": "ft³"}
